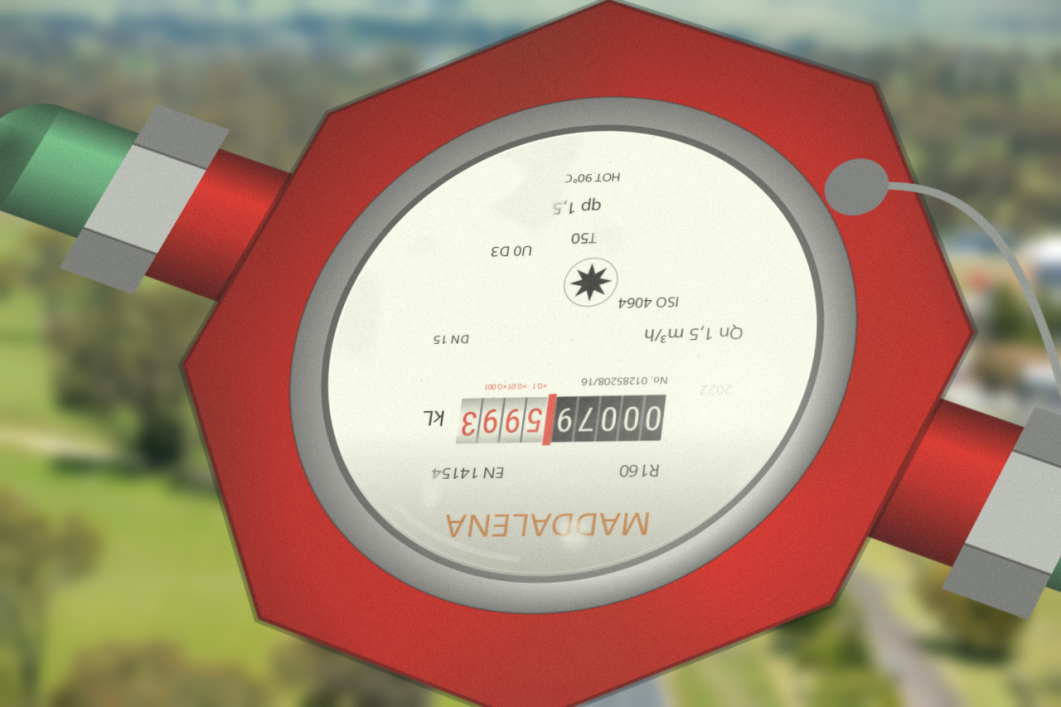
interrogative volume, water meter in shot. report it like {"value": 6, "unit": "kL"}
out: {"value": 79.5993, "unit": "kL"}
